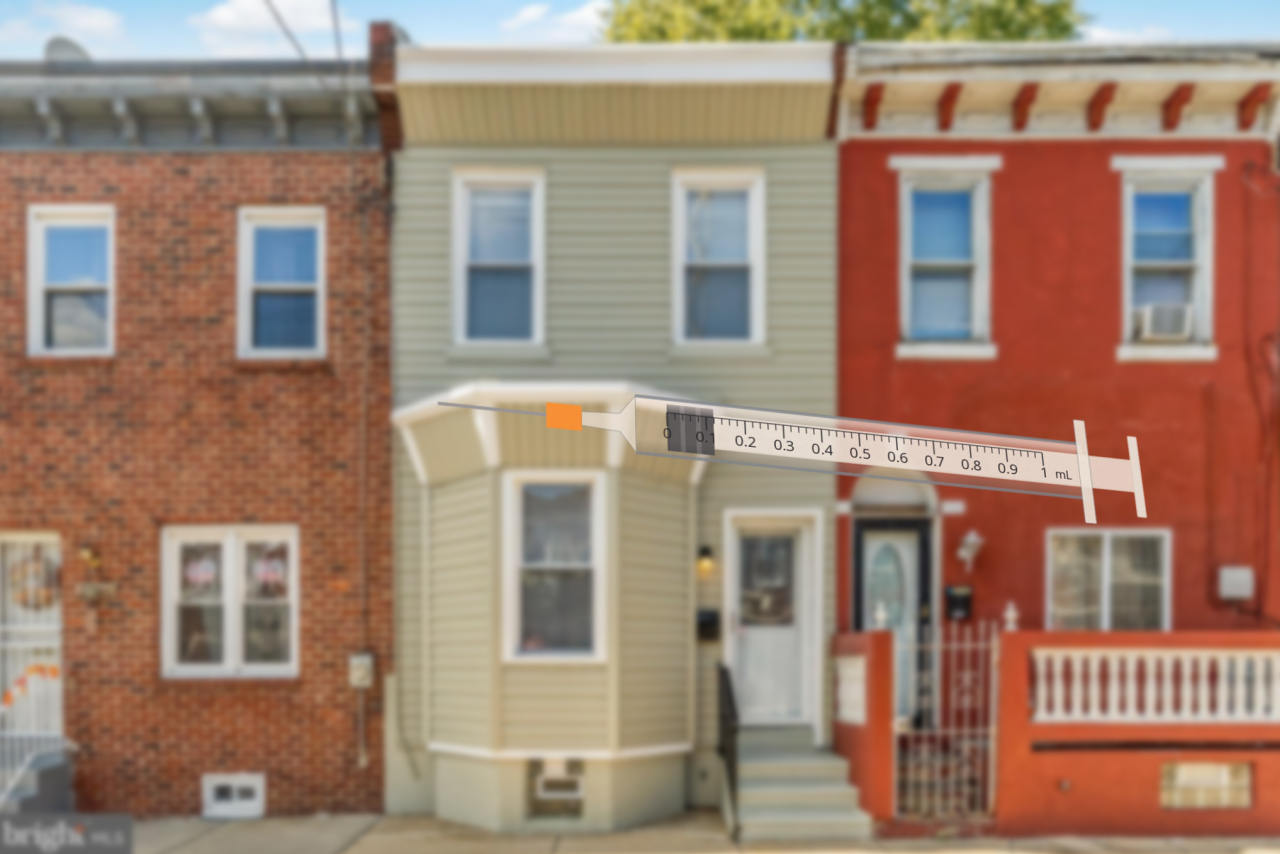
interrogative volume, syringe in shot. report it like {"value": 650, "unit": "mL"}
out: {"value": 0, "unit": "mL"}
